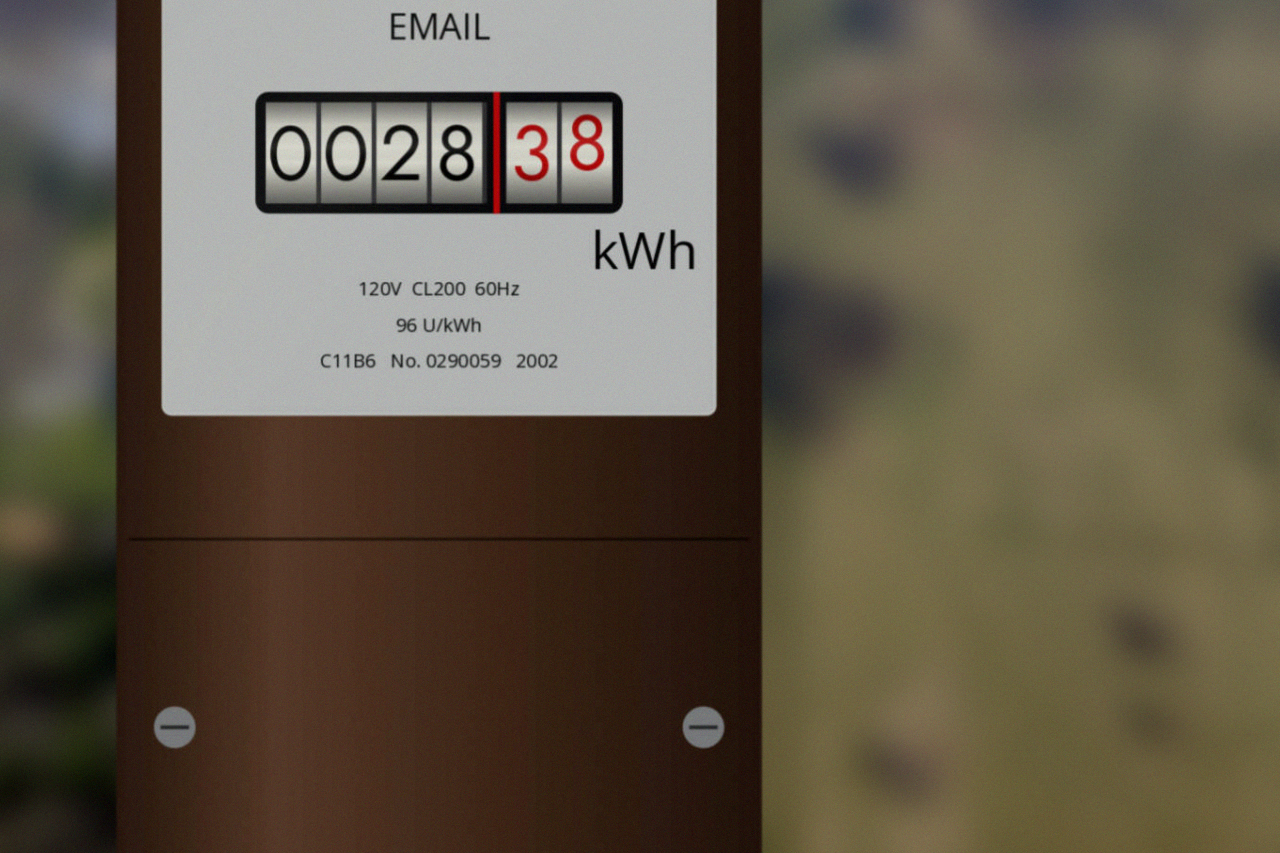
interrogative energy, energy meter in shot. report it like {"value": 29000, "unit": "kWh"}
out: {"value": 28.38, "unit": "kWh"}
